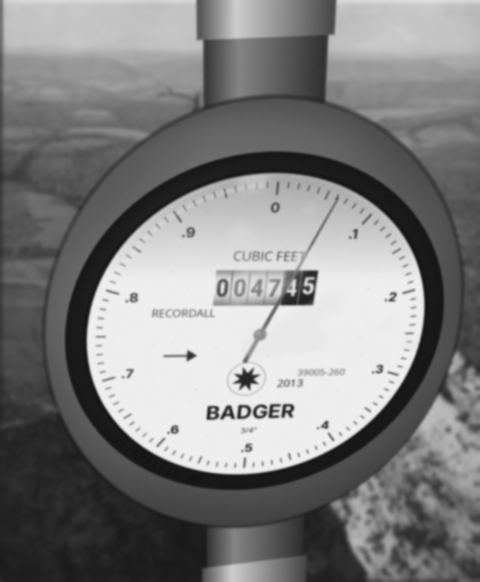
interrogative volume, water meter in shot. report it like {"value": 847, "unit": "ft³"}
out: {"value": 4745.06, "unit": "ft³"}
